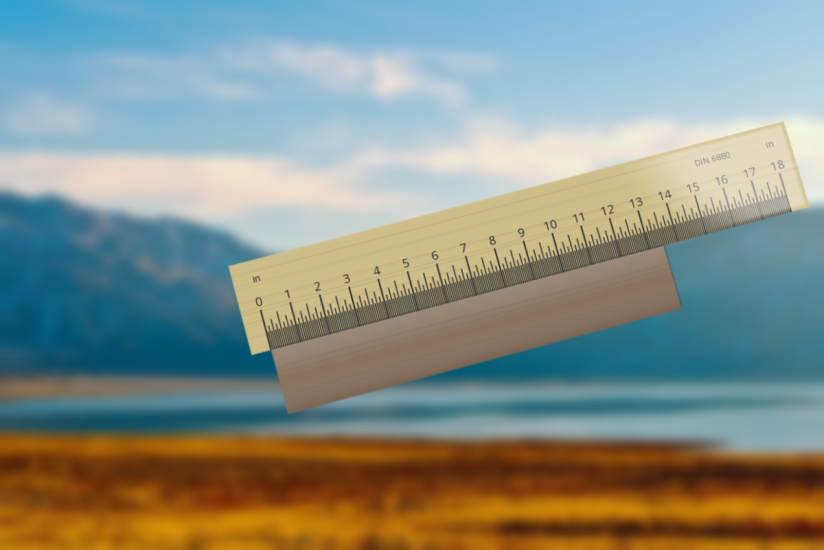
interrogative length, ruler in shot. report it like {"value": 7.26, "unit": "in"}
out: {"value": 13.5, "unit": "in"}
